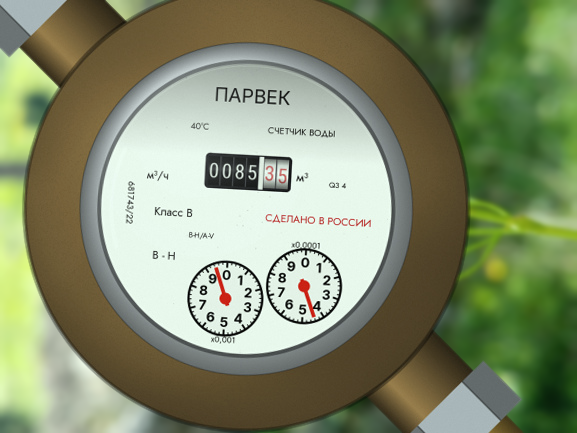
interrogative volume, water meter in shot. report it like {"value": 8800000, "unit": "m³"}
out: {"value": 85.3494, "unit": "m³"}
